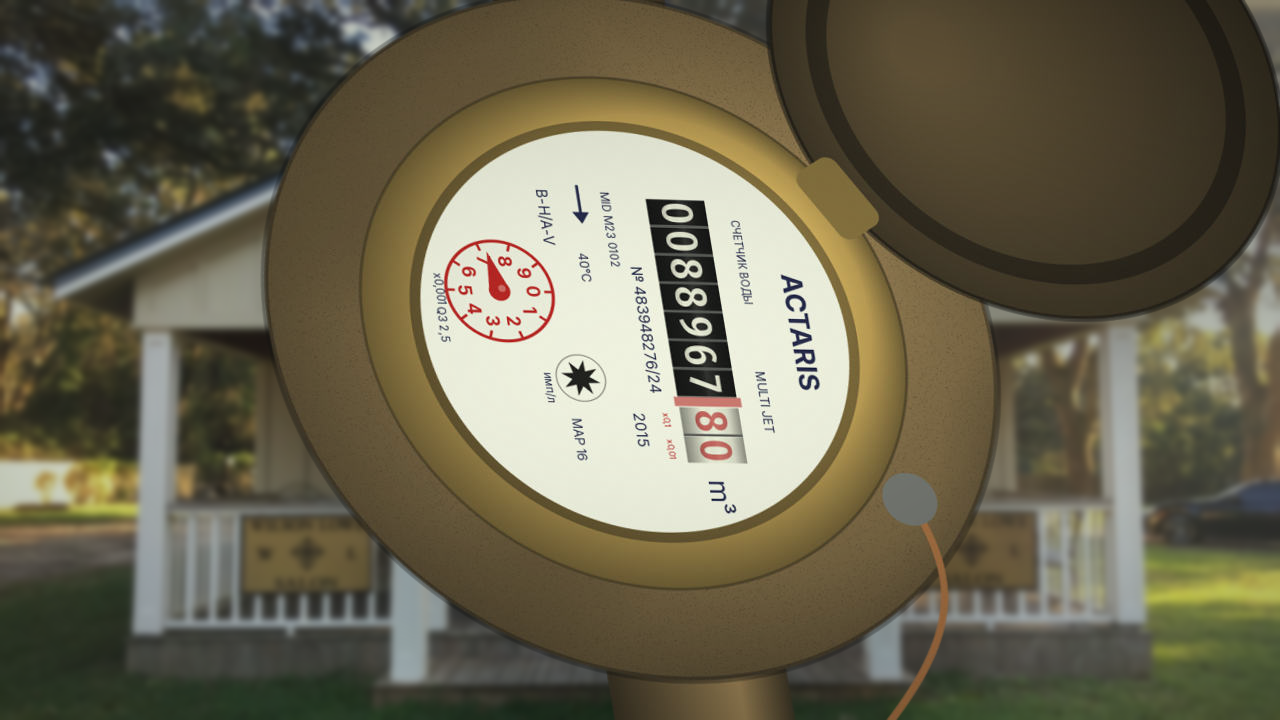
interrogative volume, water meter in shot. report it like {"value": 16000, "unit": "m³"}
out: {"value": 88967.807, "unit": "m³"}
